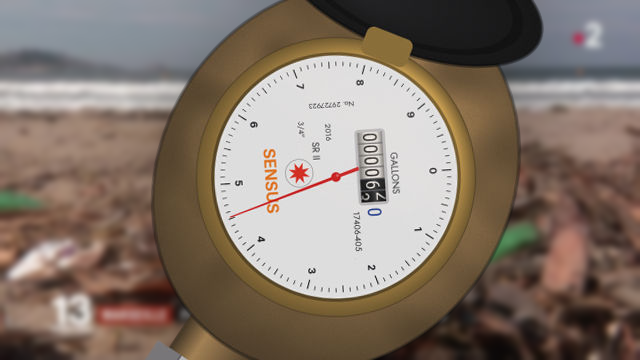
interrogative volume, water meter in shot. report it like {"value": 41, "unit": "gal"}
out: {"value": 624.5, "unit": "gal"}
